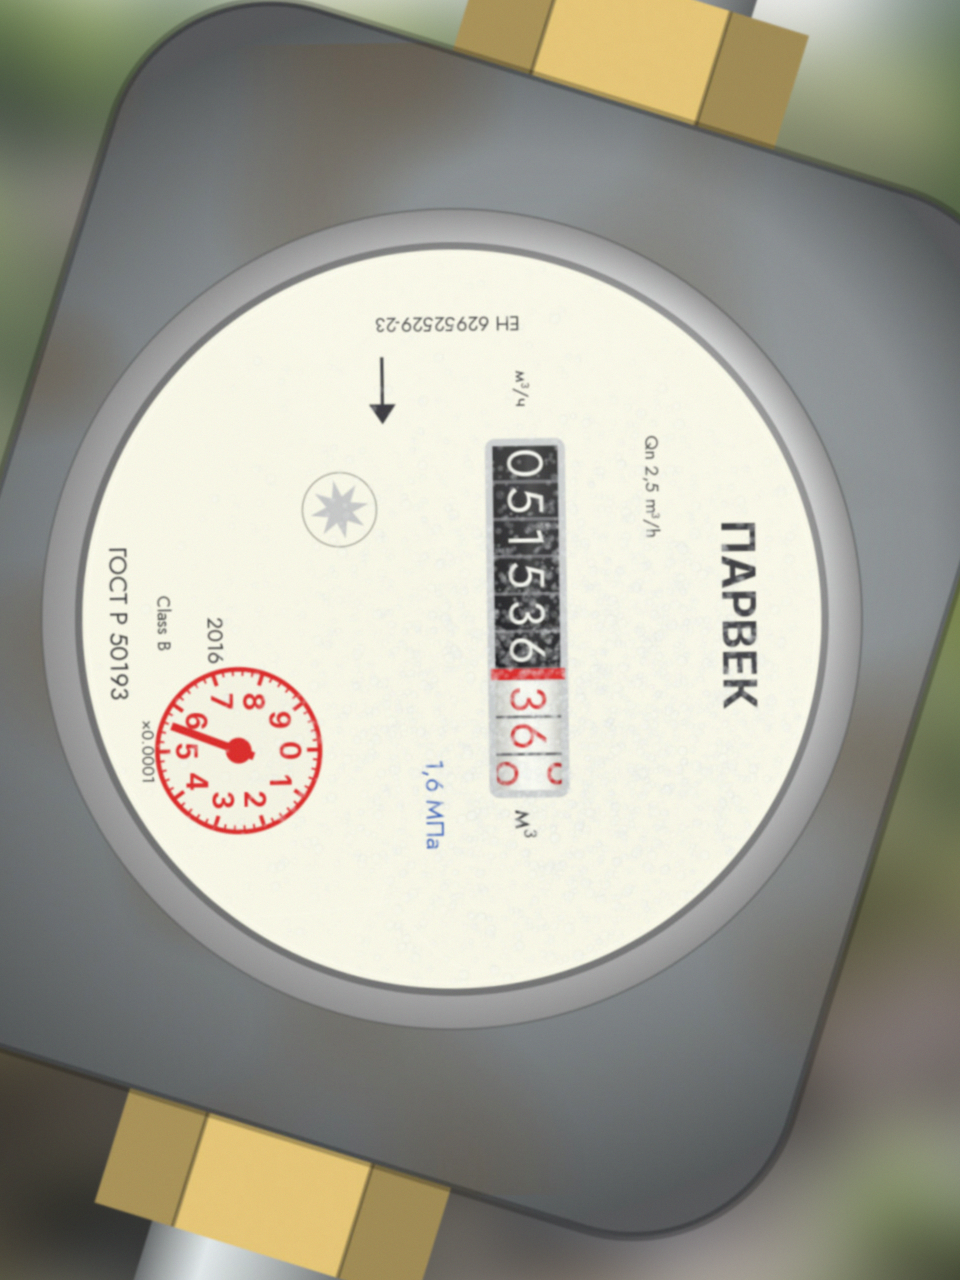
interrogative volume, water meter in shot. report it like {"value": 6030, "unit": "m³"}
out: {"value": 51536.3685, "unit": "m³"}
